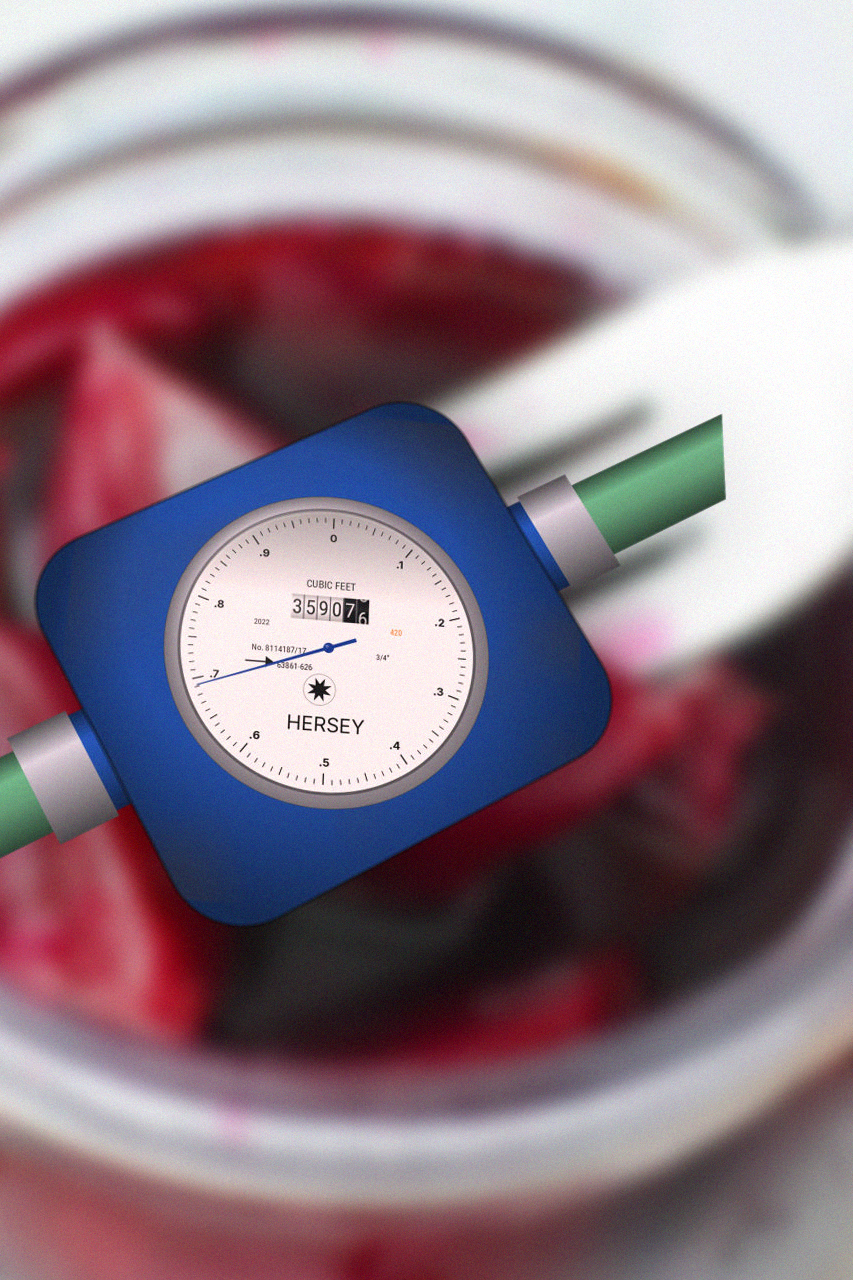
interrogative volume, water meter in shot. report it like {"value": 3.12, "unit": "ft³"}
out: {"value": 359075.69, "unit": "ft³"}
